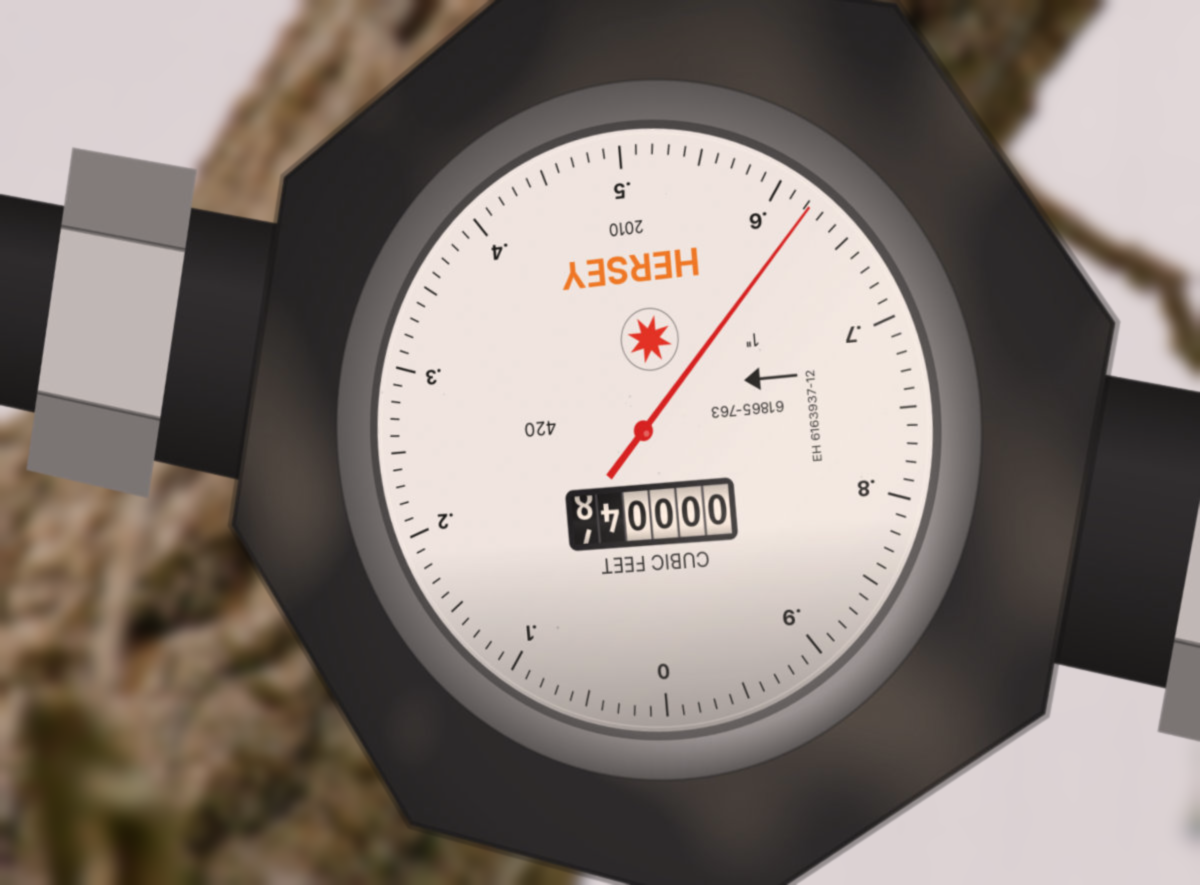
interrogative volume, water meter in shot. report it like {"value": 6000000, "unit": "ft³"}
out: {"value": 47.62, "unit": "ft³"}
